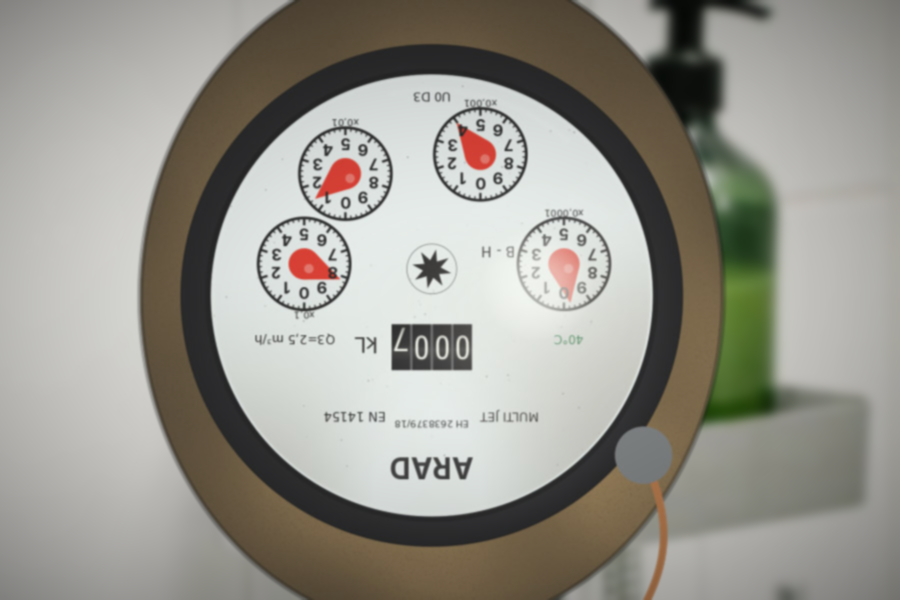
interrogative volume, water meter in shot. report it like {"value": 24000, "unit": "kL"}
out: {"value": 6.8139, "unit": "kL"}
